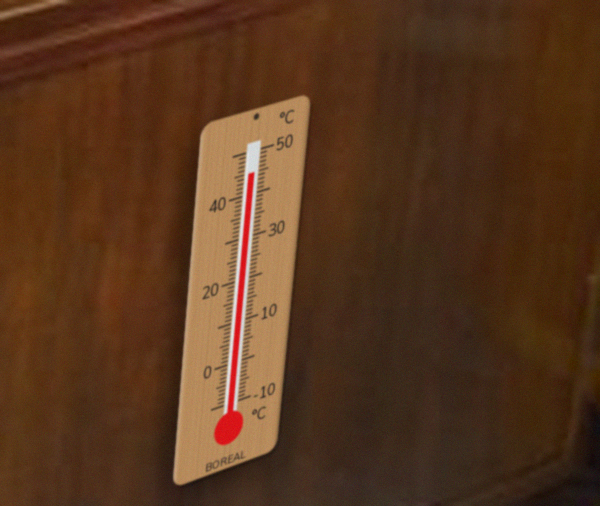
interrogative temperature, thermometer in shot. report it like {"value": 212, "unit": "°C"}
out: {"value": 45, "unit": "°C"}
